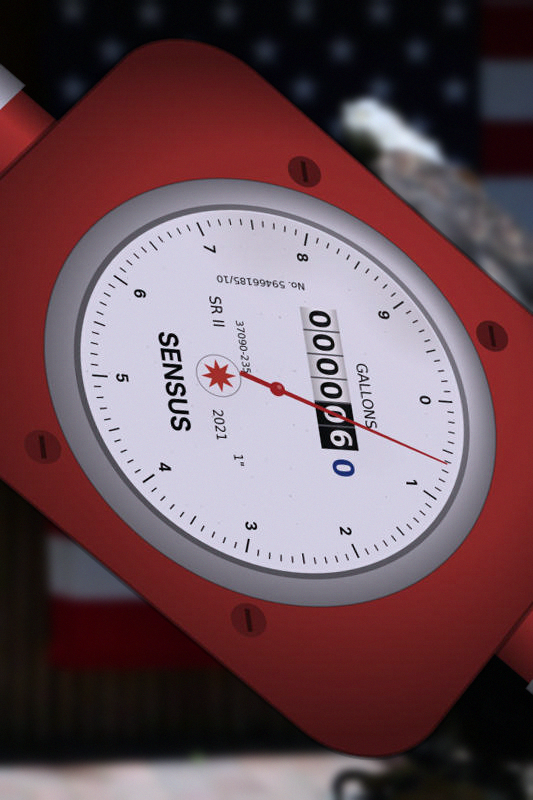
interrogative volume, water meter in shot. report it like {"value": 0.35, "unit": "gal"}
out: {"value": 60.6, "unit": "gal"}
